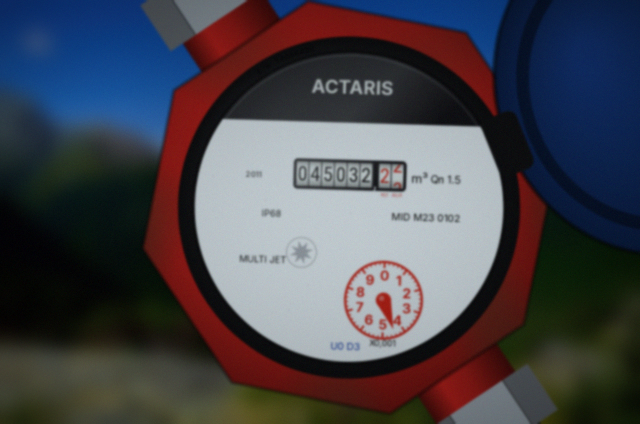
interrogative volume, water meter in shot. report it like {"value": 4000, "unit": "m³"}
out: {"value": 45032.224, "unit": "m³"}
